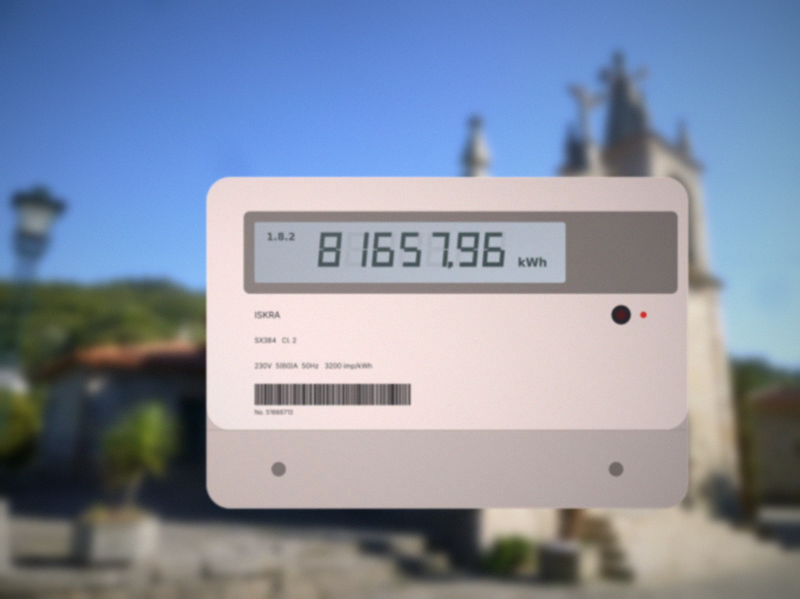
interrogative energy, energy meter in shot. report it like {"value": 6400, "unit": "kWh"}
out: {"value": 81657.96, "unit": "kWh"}
